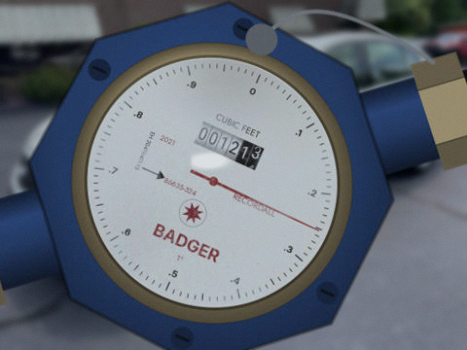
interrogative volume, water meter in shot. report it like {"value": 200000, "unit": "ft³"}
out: {"value": 1213.25, "unit": "ft³"}
